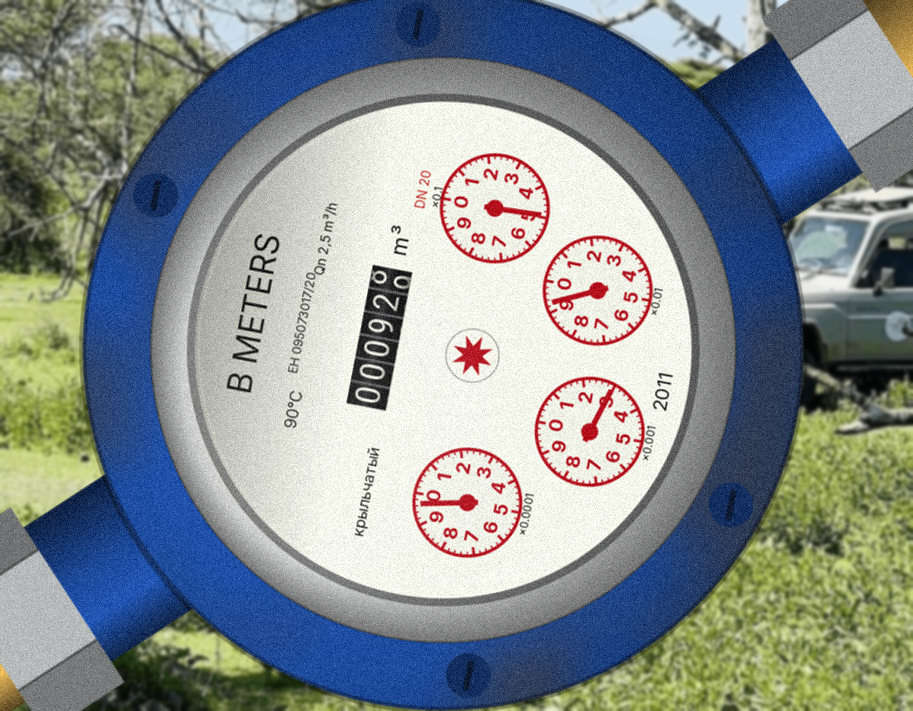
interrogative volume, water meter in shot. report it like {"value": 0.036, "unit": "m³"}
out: {"value": 928.4929, "unit": "m³"}
